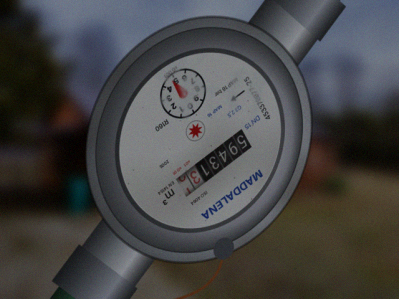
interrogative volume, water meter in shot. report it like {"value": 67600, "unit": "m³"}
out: {"value": 59431.314, "unit": "m³"}
